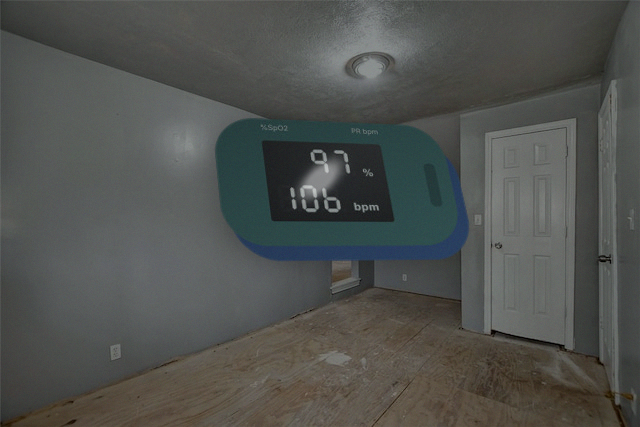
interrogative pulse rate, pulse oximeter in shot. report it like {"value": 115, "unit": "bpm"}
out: {"value": 106, "unit": "bpm"}
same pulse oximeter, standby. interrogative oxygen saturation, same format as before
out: {"value": 97, "unit": "%"}
